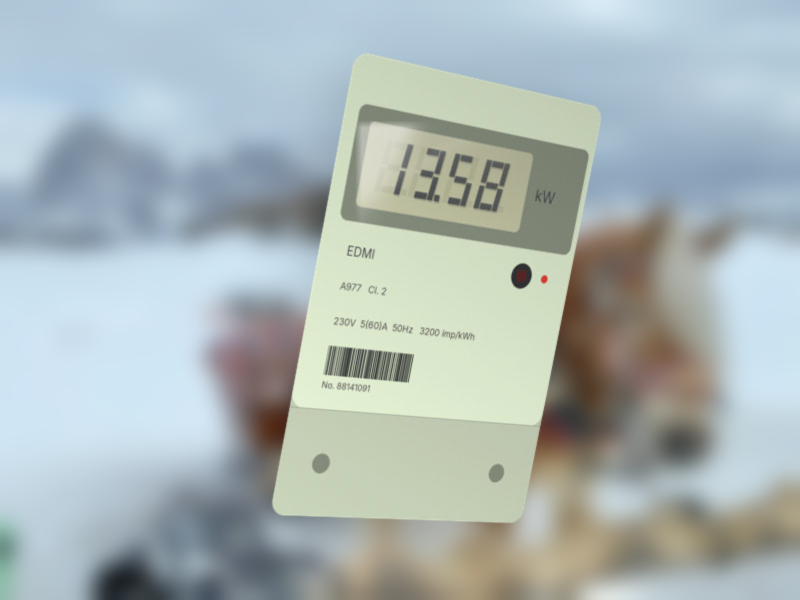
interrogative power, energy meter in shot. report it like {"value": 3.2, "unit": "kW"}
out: {"value": 13.58, "unit": "kW"}
